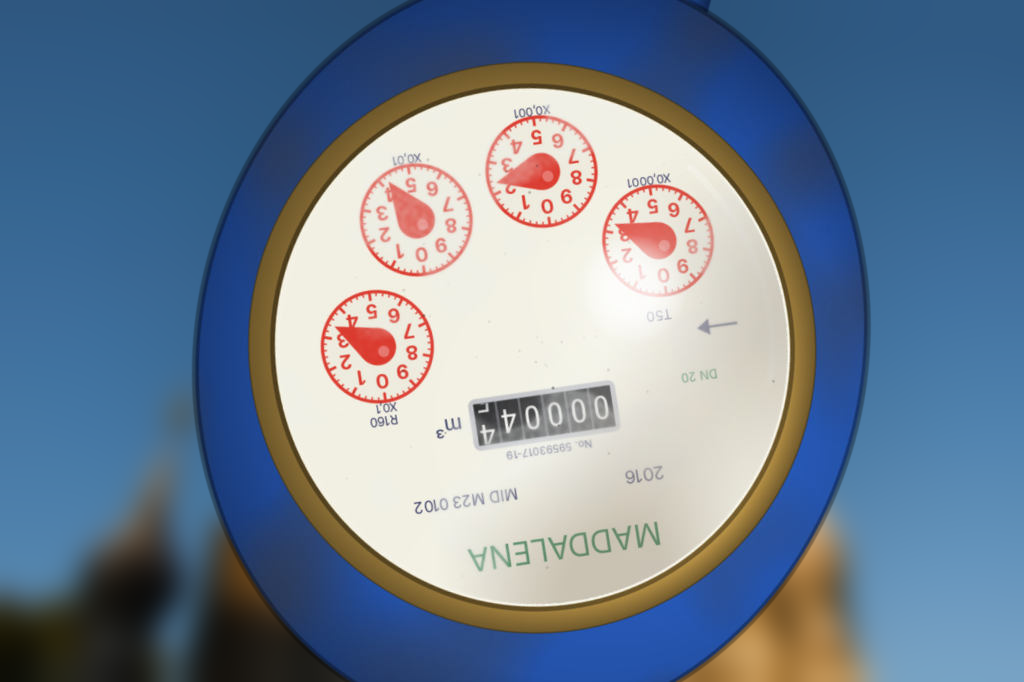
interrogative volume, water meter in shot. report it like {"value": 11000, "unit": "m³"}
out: {"value": 44.3423, "unit": "m³"}
